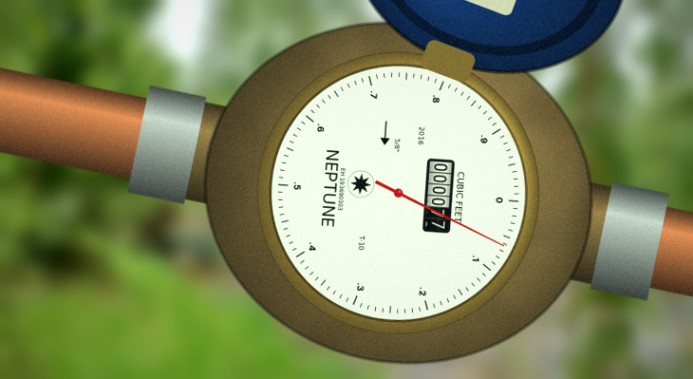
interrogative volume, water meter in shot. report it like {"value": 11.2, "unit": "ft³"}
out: {"value": 77.06, "unit": "ft³"}
